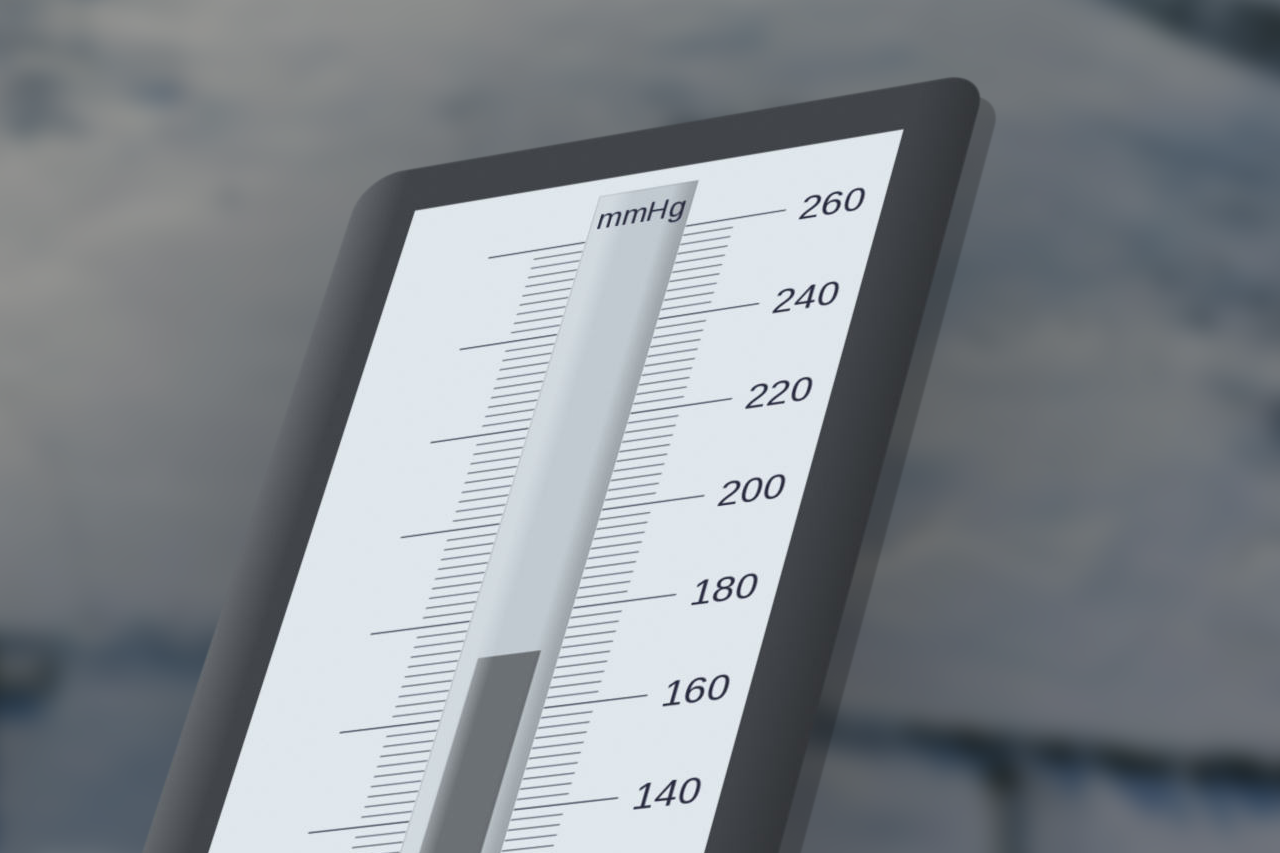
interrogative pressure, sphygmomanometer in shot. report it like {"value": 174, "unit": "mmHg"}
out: {"value": 172, "unit": "mmHg"}
